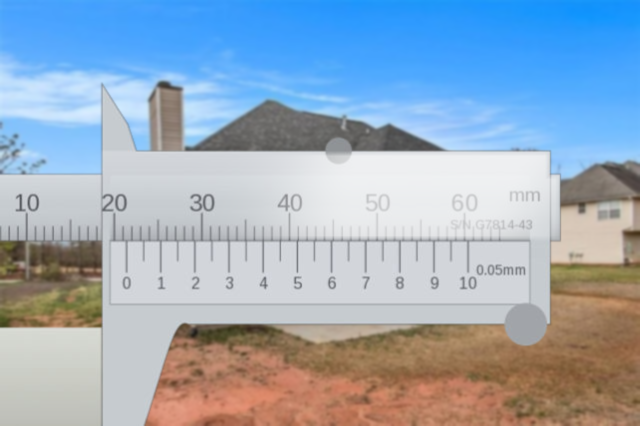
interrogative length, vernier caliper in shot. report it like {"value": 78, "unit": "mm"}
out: {"value": 21.4, "unit": "mm"}
